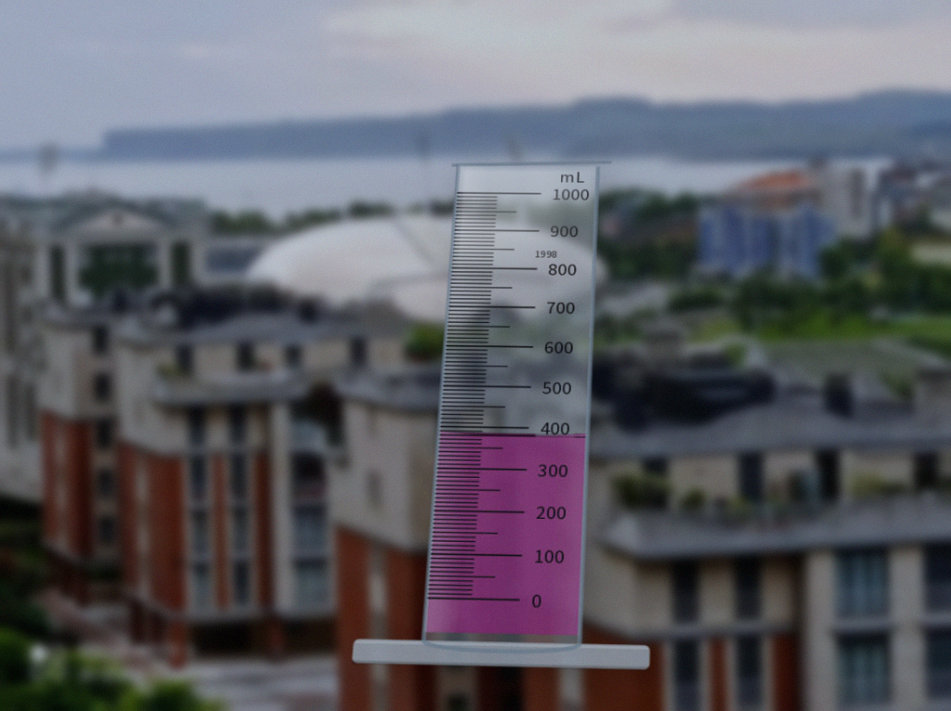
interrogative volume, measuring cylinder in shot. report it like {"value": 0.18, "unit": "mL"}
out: {"value": 380, "unit": "mL"}
